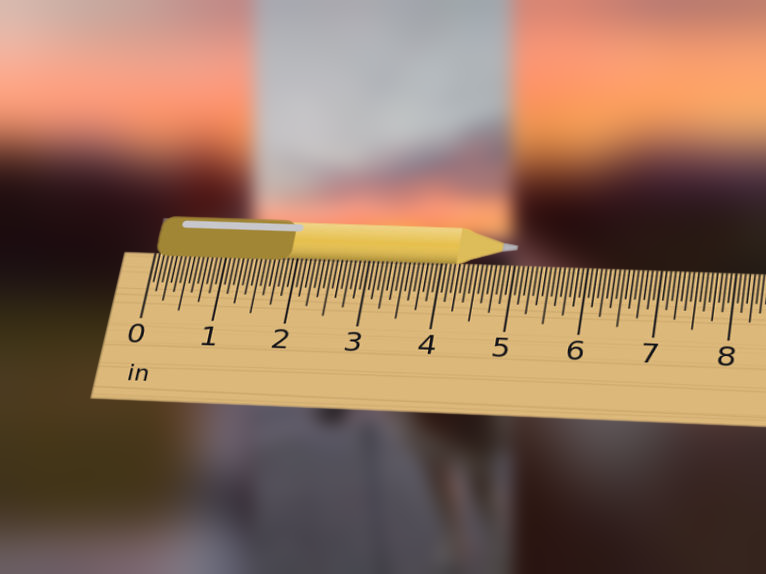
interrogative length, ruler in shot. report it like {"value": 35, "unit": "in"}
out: {"value": 5, "unit": "in"}
